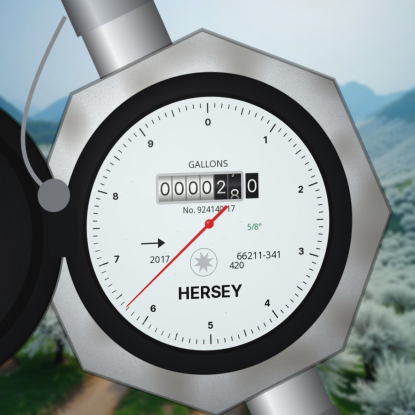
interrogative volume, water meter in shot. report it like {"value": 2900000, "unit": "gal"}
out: {"value": 276.3, "unit": "gal"}
